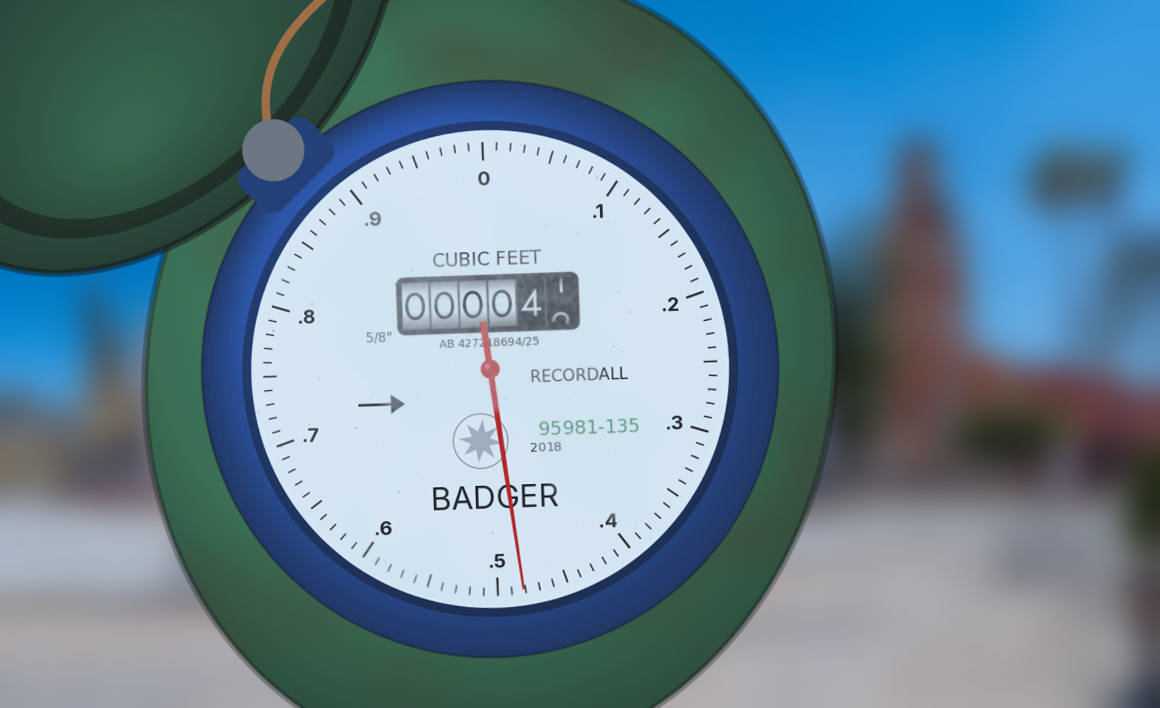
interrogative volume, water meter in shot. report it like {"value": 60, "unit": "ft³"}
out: {"value": 41.48, "unit": "ft³"}
